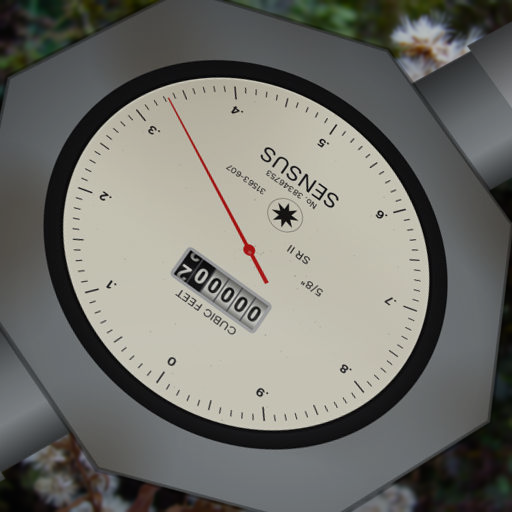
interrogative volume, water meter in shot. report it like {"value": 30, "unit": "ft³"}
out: {"value": 2.33, "unit": "ft³"}
